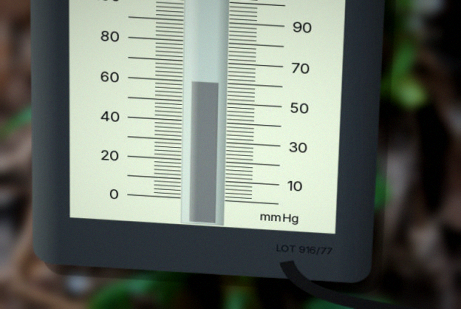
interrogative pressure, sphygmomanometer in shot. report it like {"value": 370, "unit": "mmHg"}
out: {"value": 60, "unit": "mmHg"}
